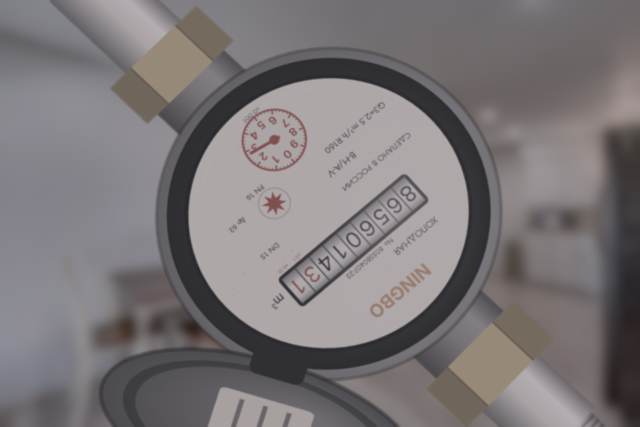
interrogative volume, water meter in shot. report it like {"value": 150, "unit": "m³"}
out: {"value": 8656014.312, "unit": "m³"}
